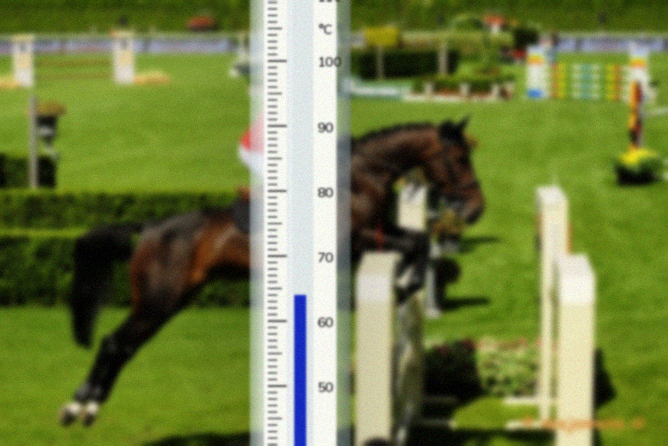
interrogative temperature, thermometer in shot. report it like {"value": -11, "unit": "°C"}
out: {"value": 64, "unit": "°C"}
